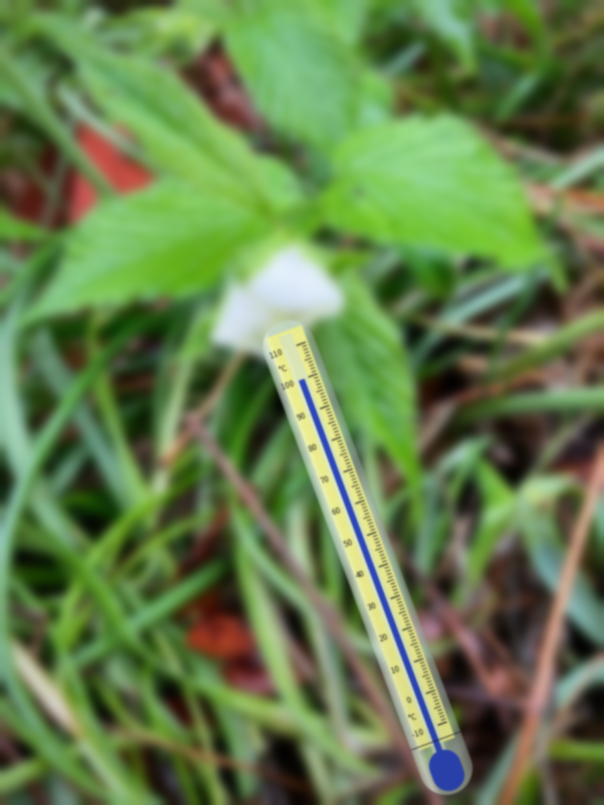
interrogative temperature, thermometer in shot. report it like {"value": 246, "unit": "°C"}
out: {"value": 100, "unit": "°C"}
